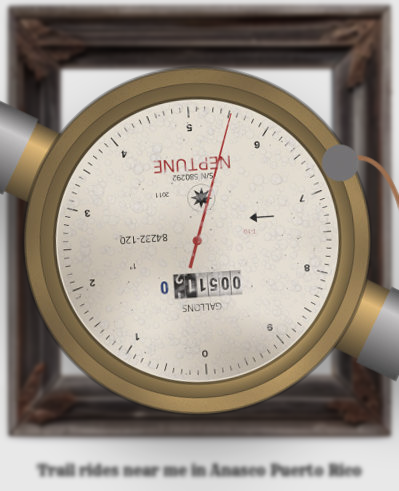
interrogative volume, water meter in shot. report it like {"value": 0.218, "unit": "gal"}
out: {"value": 51115.5, "unit": "gal"}
